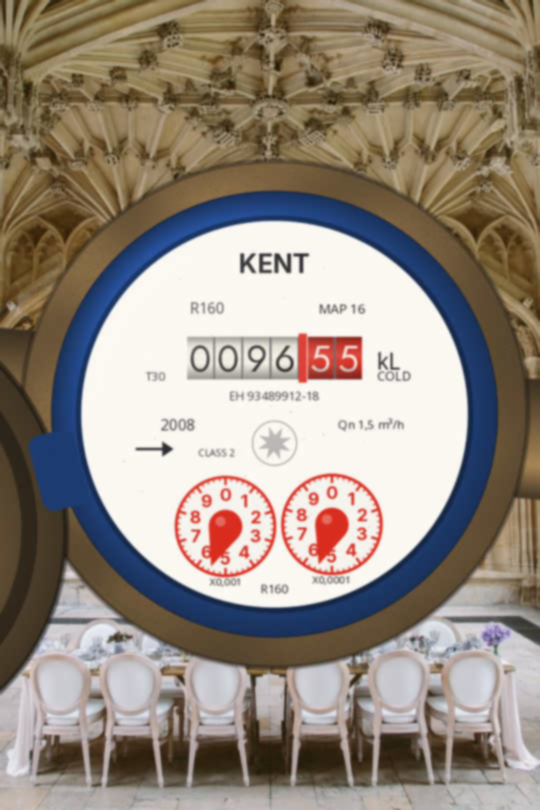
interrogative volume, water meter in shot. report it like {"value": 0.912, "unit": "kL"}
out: {"value": 96.5555, "unit": "kL"}
